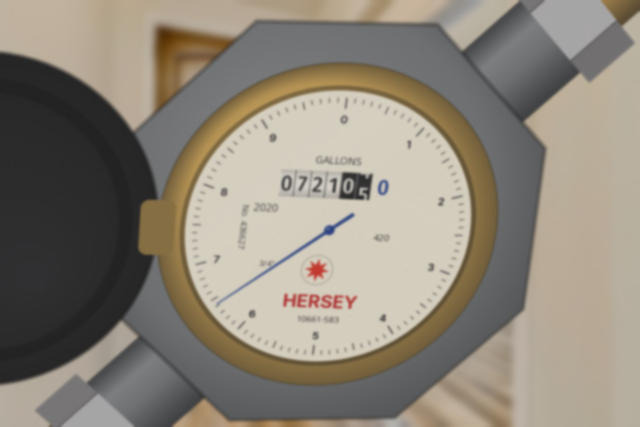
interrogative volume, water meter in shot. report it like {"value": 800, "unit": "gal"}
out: {"value": 721046.4, "unit": "gal"}
